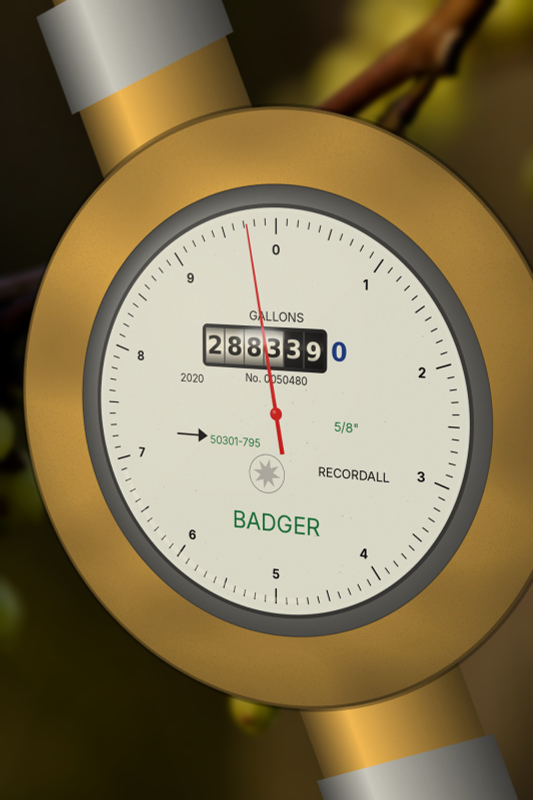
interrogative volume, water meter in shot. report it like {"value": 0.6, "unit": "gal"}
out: {"value": 2883389.7, "unit": "gal"}
